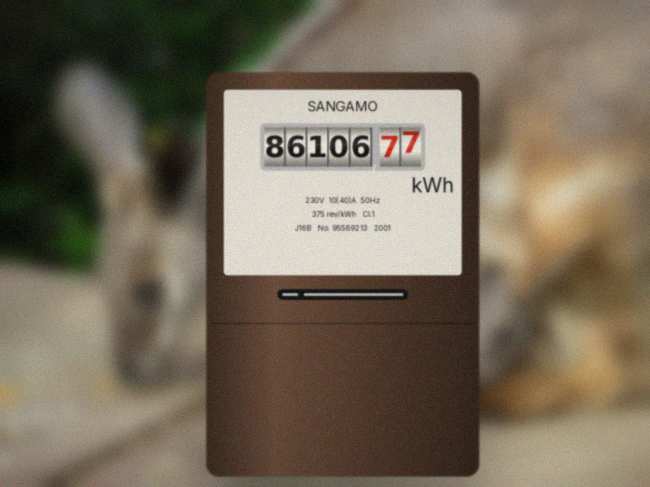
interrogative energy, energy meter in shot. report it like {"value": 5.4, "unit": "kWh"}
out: {"value": 86106.77, "unit": "kWh"}
